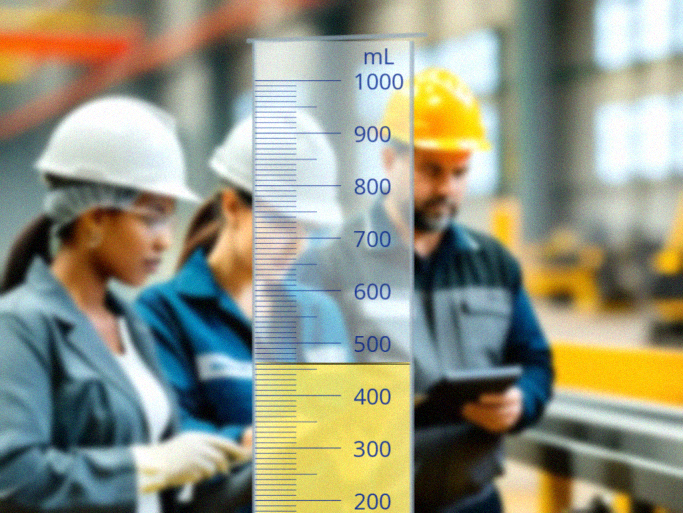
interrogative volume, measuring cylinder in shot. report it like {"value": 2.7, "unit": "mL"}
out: {"value": 460, "unit": "mL"}
